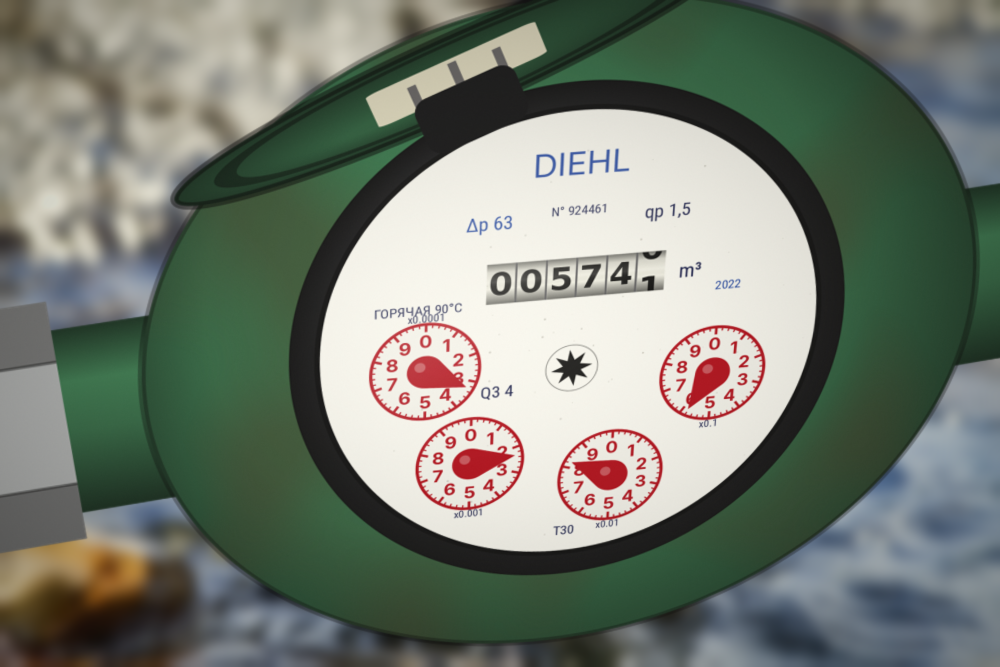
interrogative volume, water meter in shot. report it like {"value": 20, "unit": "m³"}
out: {"value": 5740.5823, "unit": "m³"}
